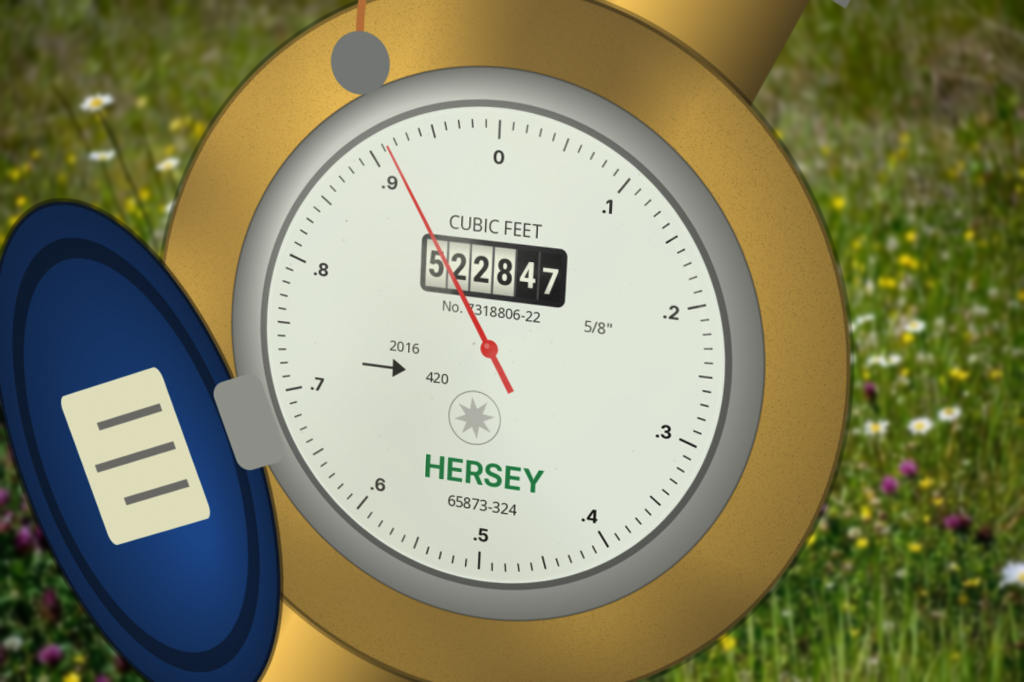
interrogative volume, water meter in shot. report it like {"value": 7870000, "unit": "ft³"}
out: {"value": 522846.91, "unit": "ft³"}
